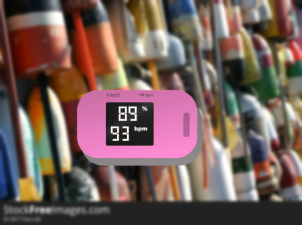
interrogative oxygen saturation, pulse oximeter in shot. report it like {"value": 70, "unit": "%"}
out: {"value": 89, "unit": "%"}
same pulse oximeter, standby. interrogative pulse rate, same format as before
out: {"value": 93, "unit": "bpm"}
